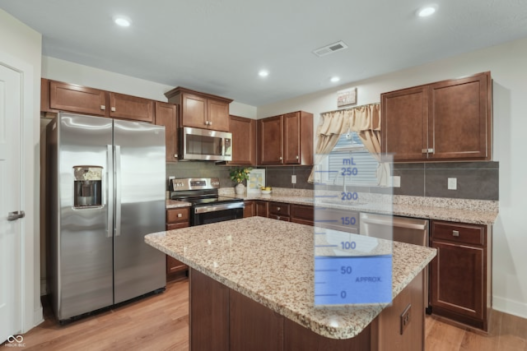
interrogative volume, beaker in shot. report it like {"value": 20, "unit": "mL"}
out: {"value": 75, "unit": "mL"}
